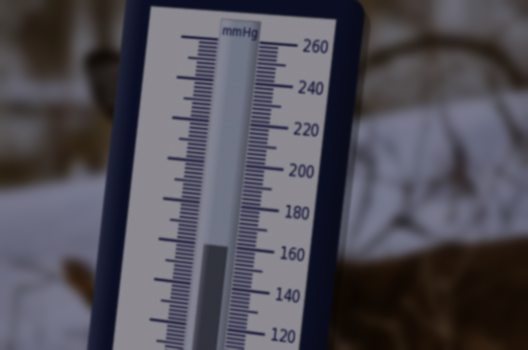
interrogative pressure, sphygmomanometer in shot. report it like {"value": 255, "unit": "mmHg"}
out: {"value": 160, "unit": "mmHg"}
